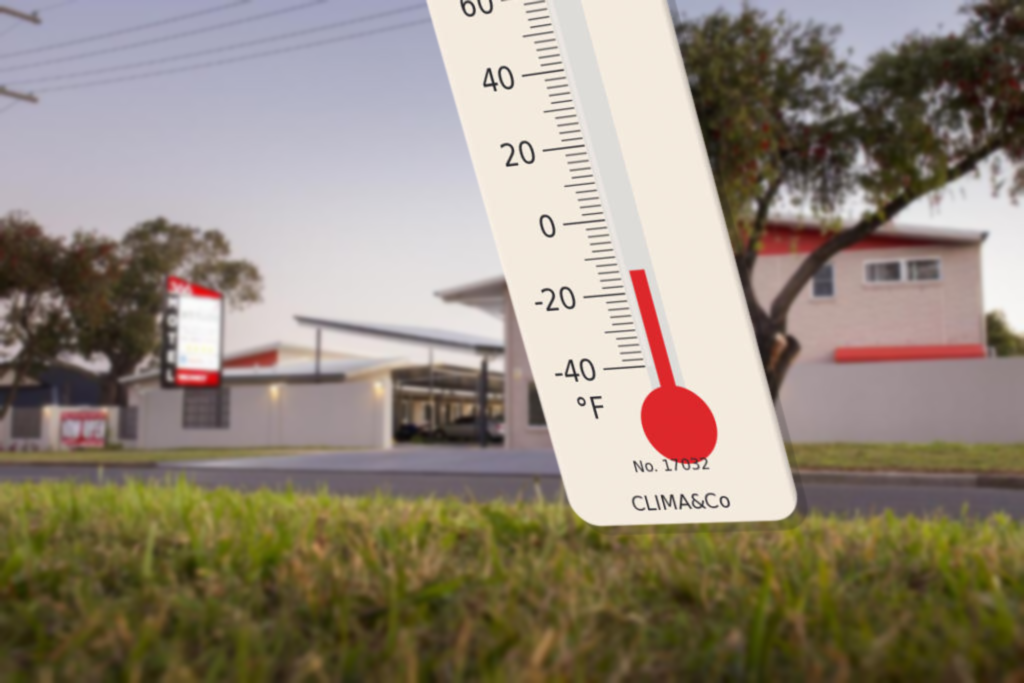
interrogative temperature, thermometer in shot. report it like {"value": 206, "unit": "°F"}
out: {"value": -14, "unit": "°F"}
